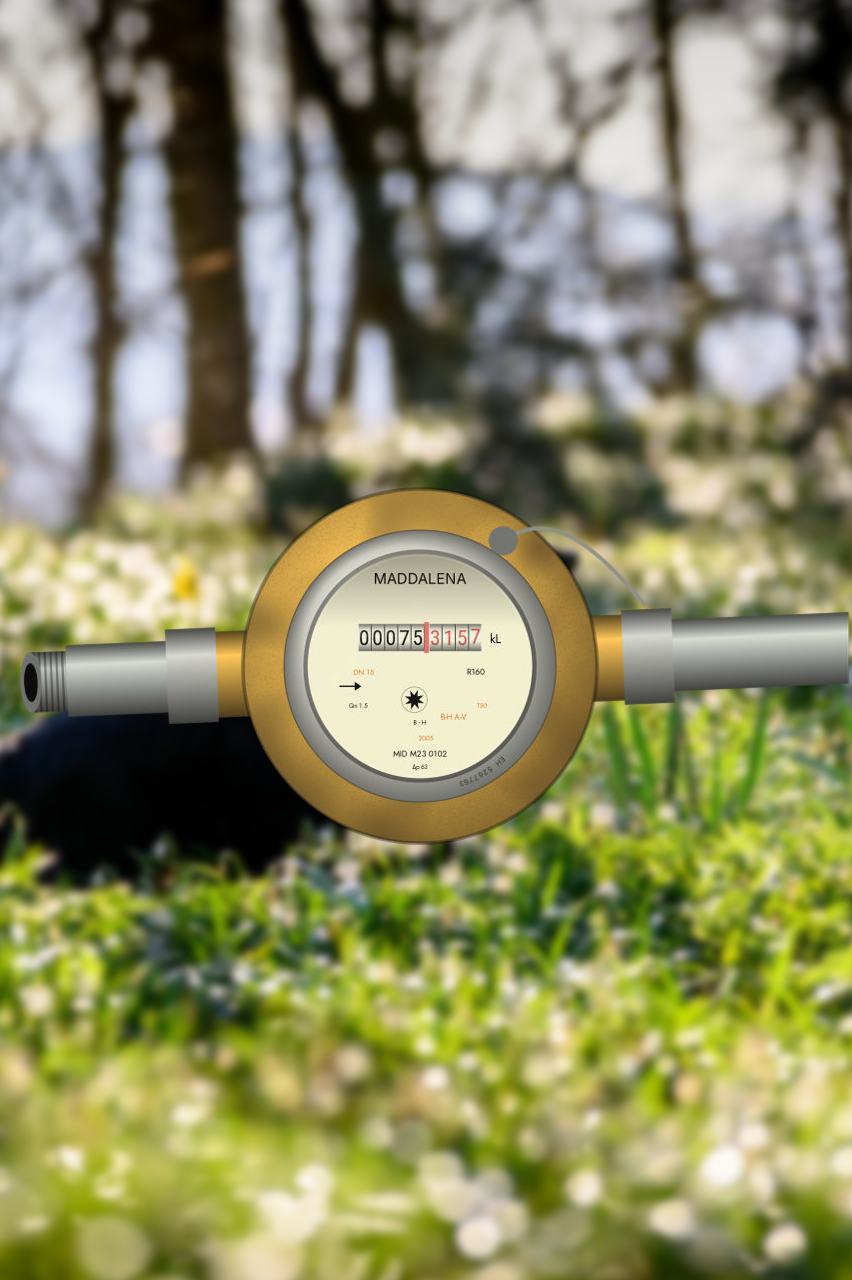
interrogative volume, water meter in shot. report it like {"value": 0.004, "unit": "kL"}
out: {"value": 75.3157, "unit": "kL"}
